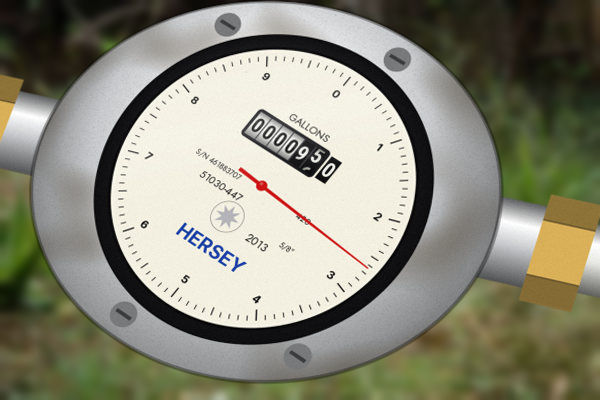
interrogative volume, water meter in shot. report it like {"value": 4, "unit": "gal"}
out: {"value": 952.6, "unit": "gal"}
